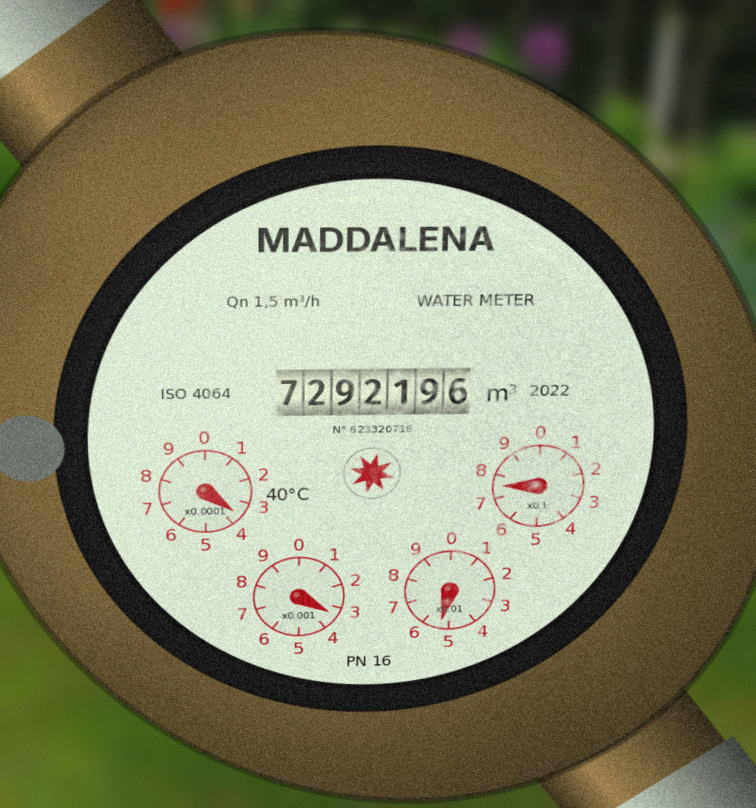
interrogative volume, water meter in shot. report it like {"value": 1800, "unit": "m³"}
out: {"value": 7292196.7533, "unit": "m³"}
